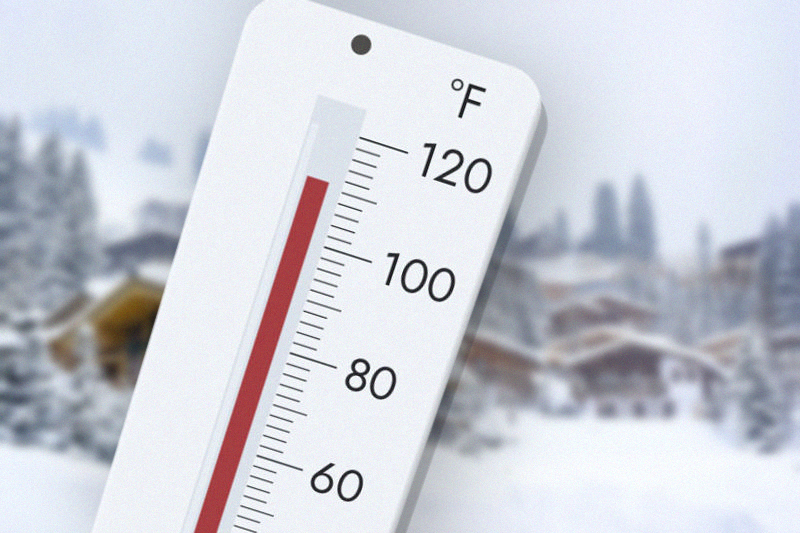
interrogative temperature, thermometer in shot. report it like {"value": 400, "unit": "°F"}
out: {"value": 111, "unit": "°F"}
